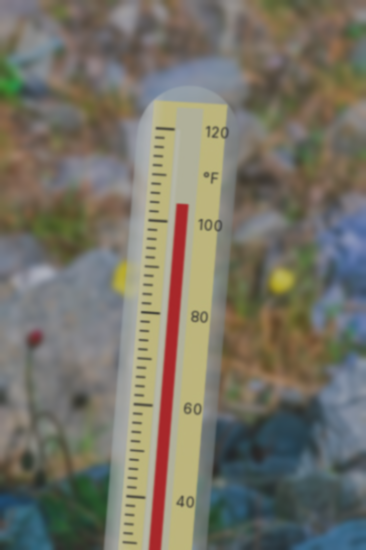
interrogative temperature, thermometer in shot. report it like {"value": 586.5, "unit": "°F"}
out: {"value": 104, "unit": "°F"}
